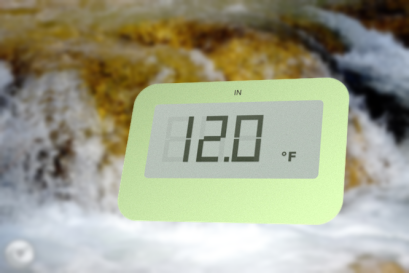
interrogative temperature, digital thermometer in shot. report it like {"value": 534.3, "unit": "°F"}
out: {"value": 12.0, "unit": "°F"}
